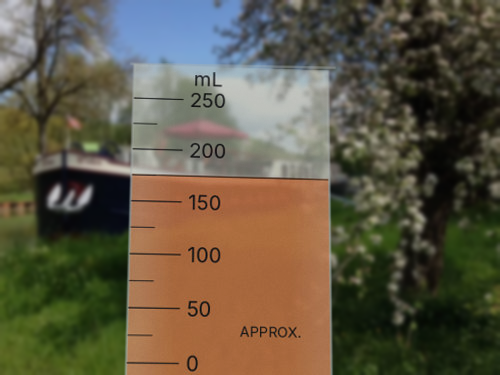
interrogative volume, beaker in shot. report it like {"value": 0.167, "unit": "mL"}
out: {"value": 175, "unit": "mL"}
